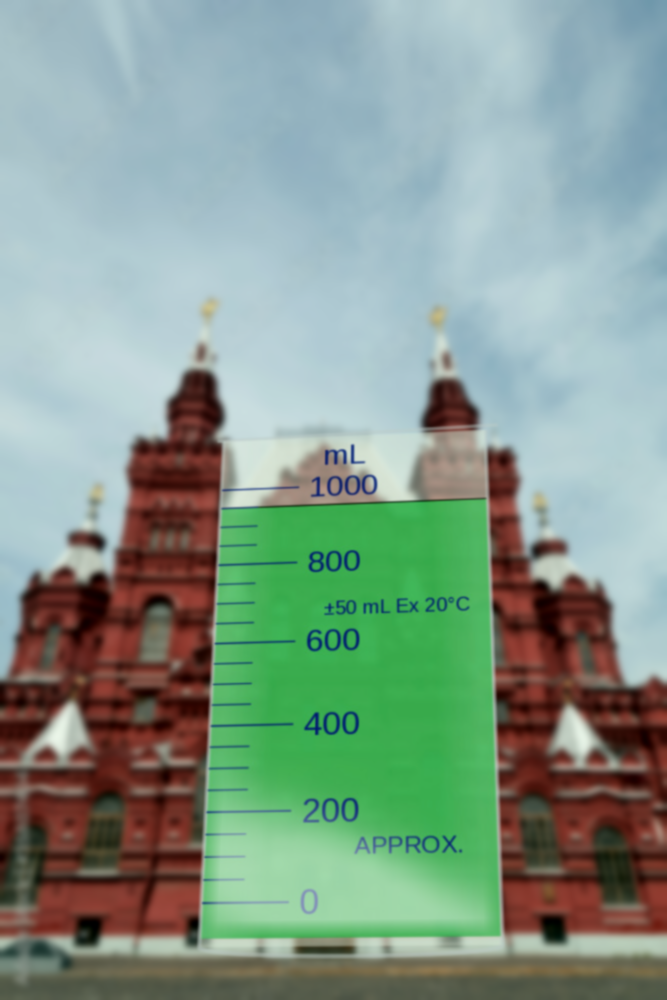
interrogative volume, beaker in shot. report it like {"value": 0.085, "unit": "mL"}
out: {"value": 950, "unit": "mL"}
